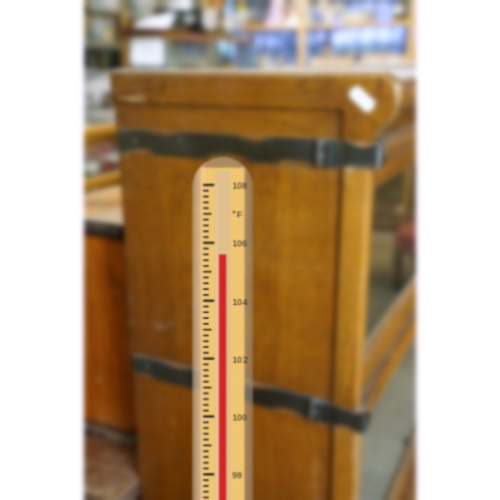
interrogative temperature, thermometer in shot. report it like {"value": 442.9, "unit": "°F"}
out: {"value": 105.6, "unit": "°F"}
